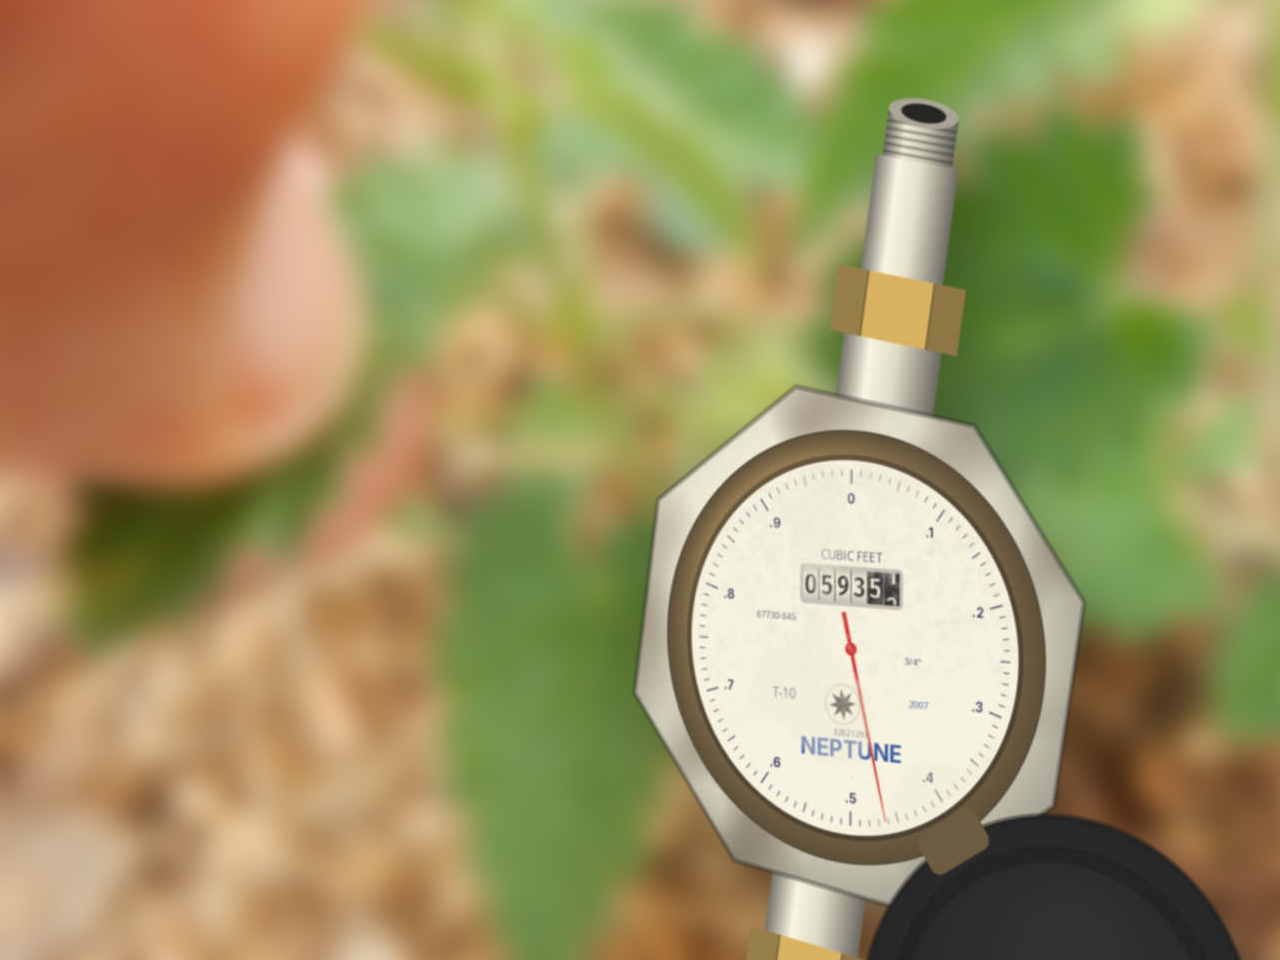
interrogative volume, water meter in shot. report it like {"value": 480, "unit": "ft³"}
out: {"value": 59351.46, "unit": "ft³"}
